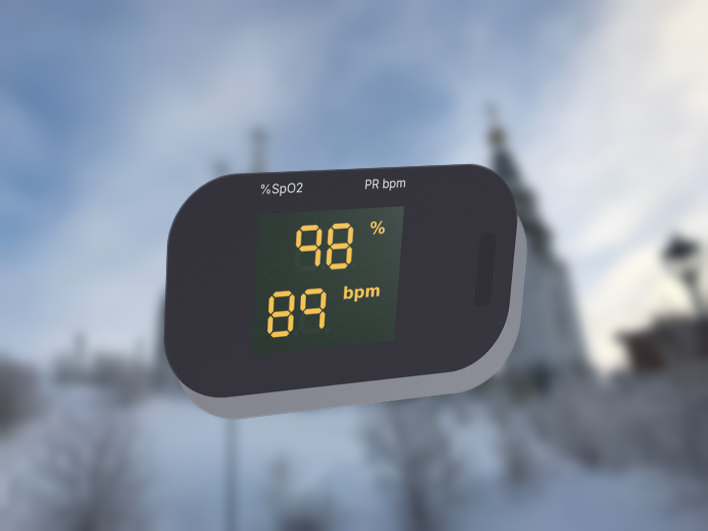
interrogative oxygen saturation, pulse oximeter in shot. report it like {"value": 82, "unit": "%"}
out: {"value": 98, "unit": "%"}
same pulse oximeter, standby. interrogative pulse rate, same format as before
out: {"value": 89, "unit": "bpm"}
